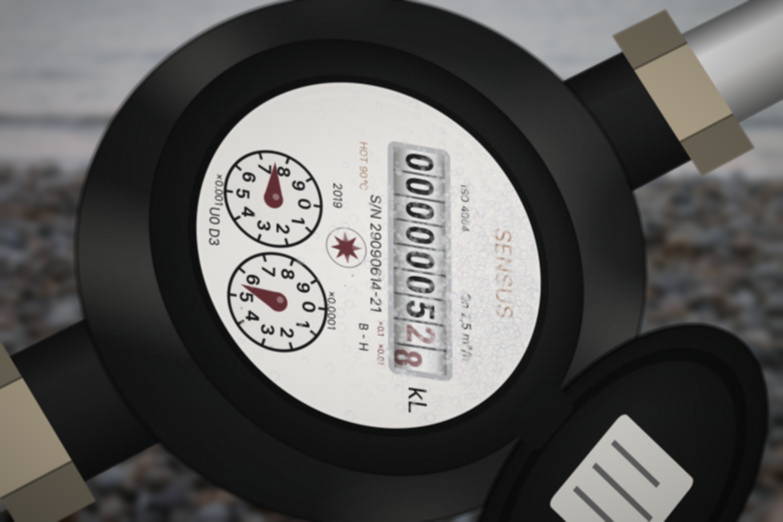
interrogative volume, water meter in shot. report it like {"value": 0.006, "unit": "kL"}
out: {"value": 5.2775, "unit": "kL"}
